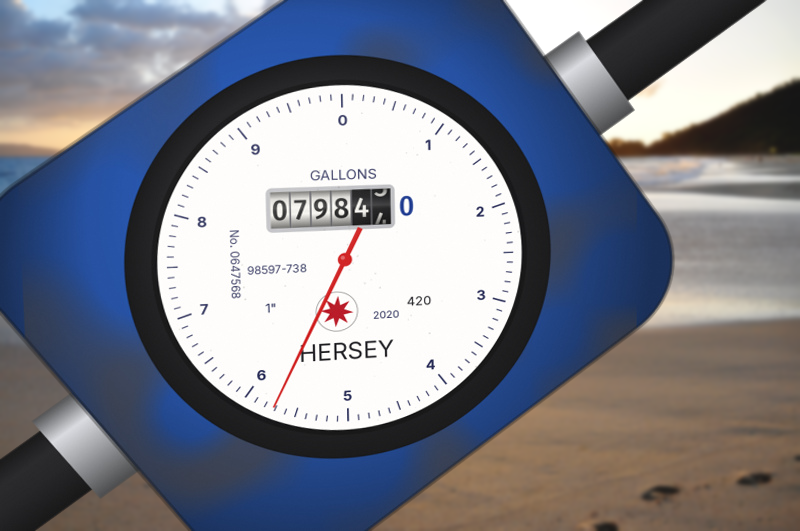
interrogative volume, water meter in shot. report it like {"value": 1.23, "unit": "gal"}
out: {"value": 798435.7, "unit": "gal"}
